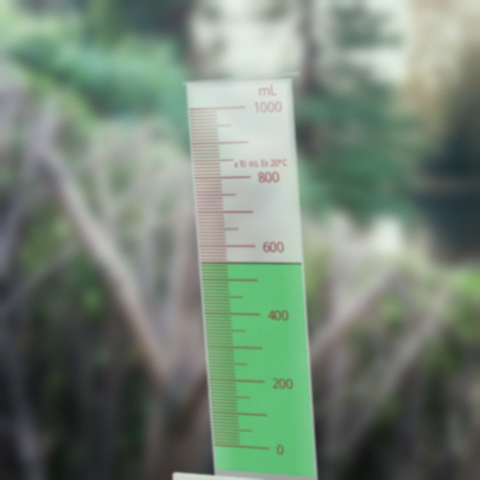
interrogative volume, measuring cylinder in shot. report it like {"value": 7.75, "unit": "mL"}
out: {"value": 550, "unit": "mL"}
